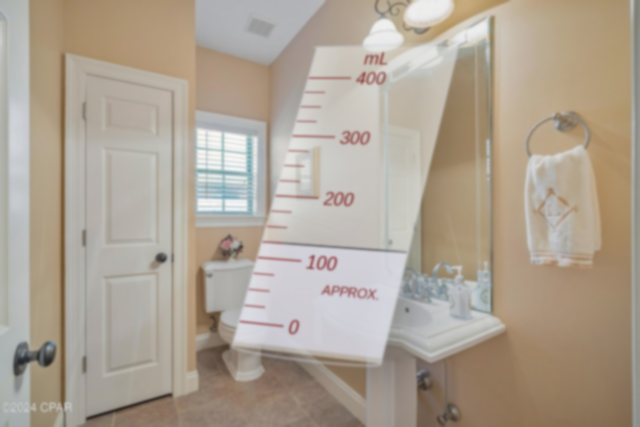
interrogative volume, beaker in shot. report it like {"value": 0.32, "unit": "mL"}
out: {"value": 125, "unit": "mL"}
